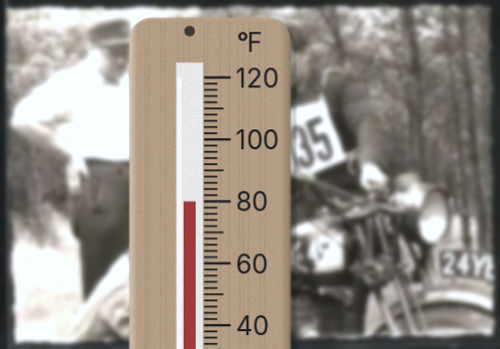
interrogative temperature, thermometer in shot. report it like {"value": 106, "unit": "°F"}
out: {"value": 80, "unit": "°F"}
